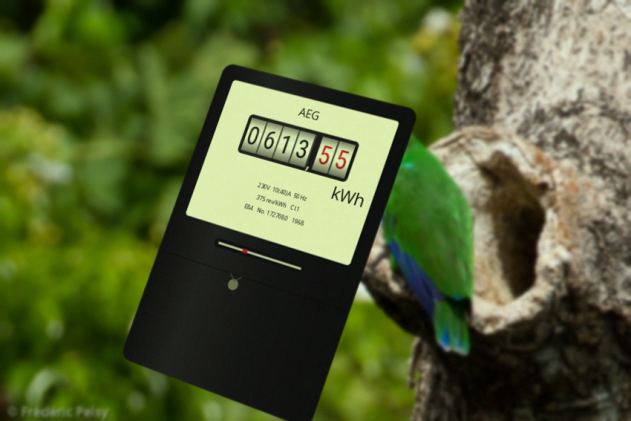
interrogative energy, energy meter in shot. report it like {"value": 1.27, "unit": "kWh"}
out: {"value": 613.55, "unit": "kWh"}
